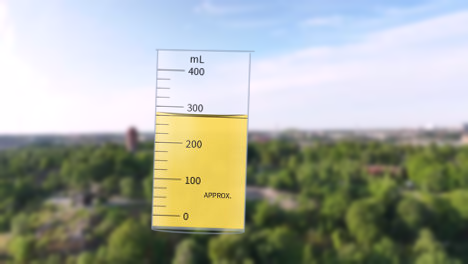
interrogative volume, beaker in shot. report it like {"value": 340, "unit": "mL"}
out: {"value": 275, "unit": "mL"}
